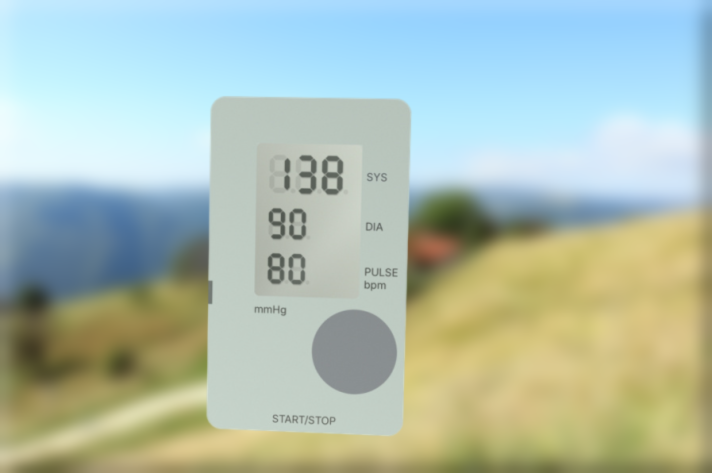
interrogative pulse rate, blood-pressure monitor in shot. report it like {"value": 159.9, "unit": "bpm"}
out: {"value": 80, "unit": "bpm"}
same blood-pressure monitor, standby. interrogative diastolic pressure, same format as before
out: {"value": 90, "unit": "mmHg"}
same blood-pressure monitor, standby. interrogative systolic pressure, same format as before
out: {"value": 138, "unit": "mmHg"}
